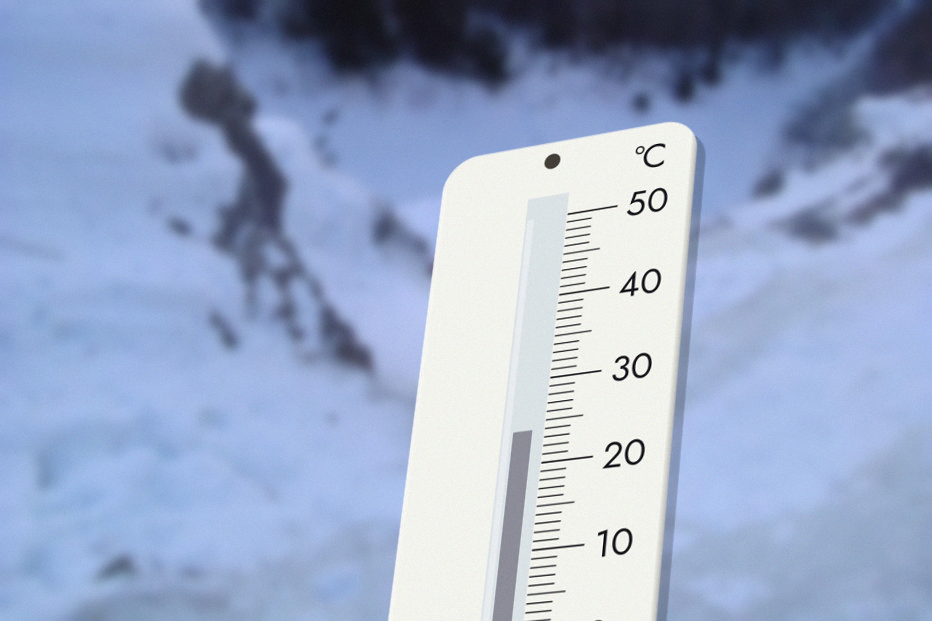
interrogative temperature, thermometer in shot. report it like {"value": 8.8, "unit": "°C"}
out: {"value": 24, "unit": "°C"}
